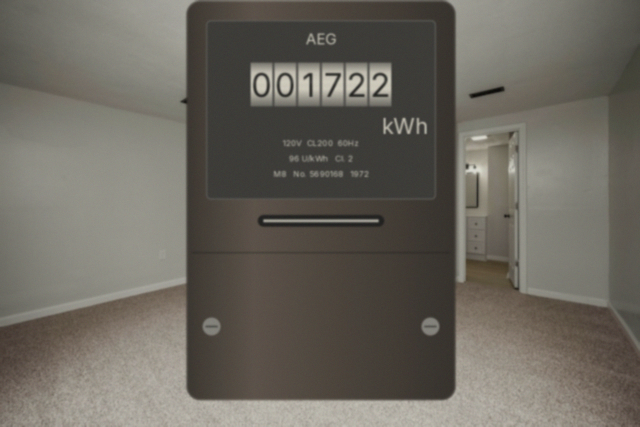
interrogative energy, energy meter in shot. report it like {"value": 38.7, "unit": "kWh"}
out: {"value": 1722, "unit": "kWh"}
